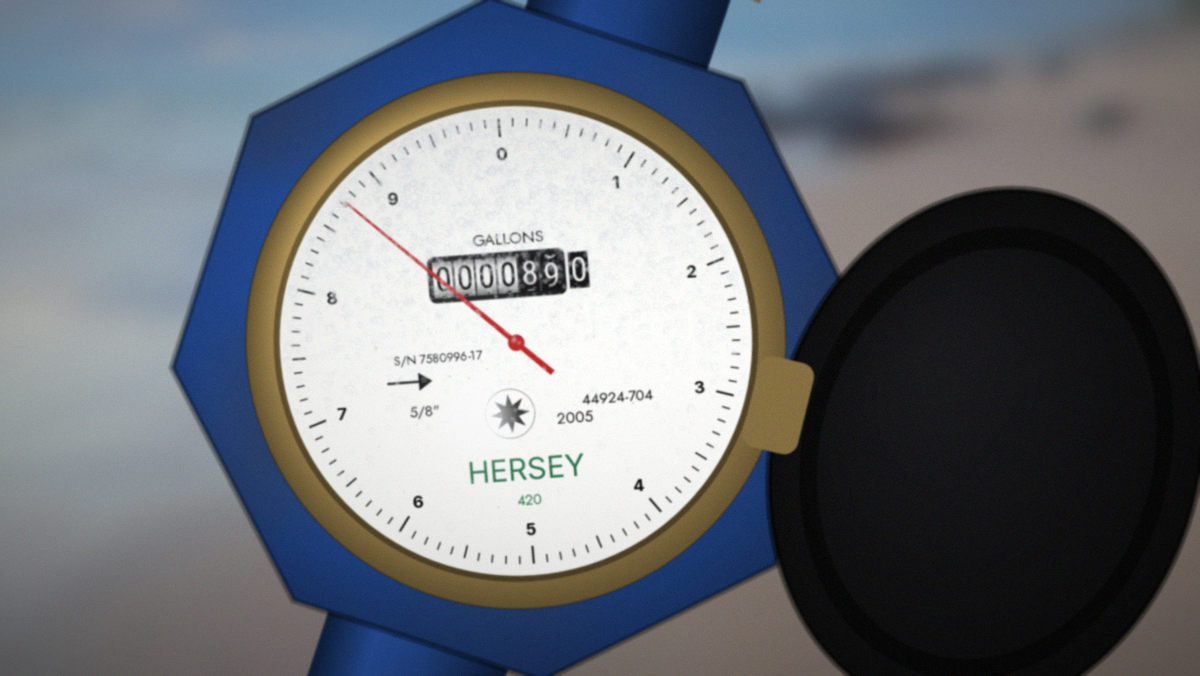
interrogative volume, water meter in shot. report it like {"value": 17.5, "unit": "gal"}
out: {"value": 888.7, "unit": "gal"}
